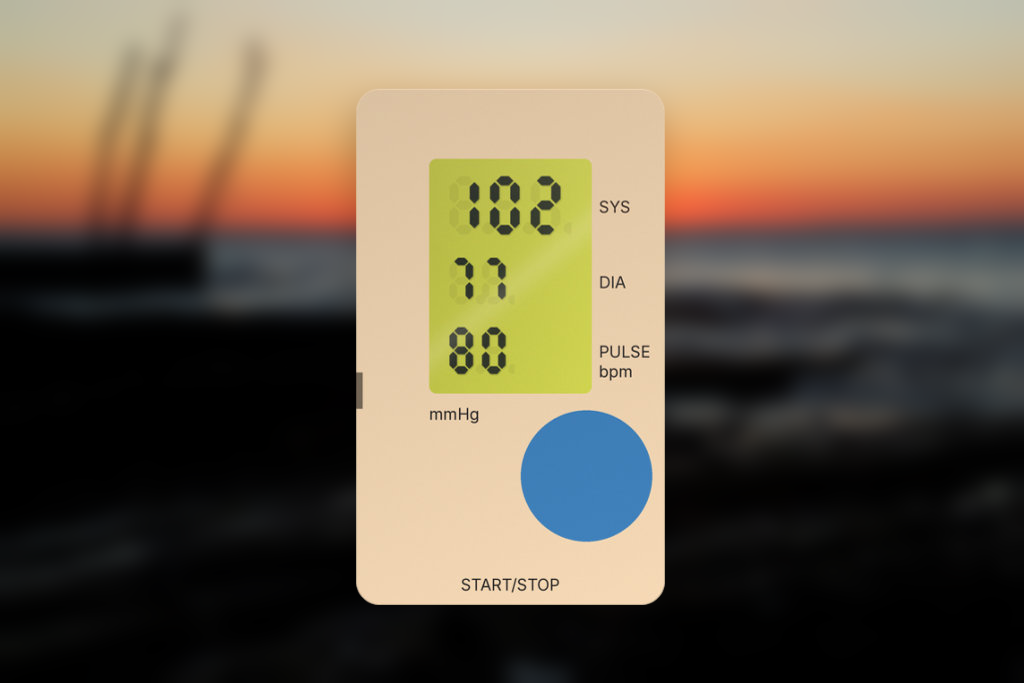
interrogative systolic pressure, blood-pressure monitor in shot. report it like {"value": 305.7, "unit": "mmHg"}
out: {"value": 102, "unit": "mmHg"}
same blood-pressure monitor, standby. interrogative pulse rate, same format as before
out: {"value": 80, "unit": "bpm"}
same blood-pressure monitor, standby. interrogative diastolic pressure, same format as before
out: {"value": 77, "unit": "mmHg"}
